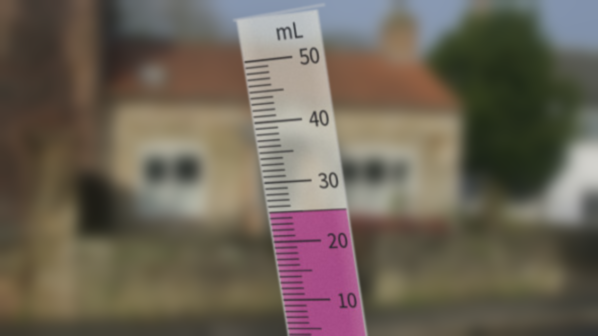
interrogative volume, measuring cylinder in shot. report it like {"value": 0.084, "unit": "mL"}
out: {"value": 25, "unit": "mL"}
